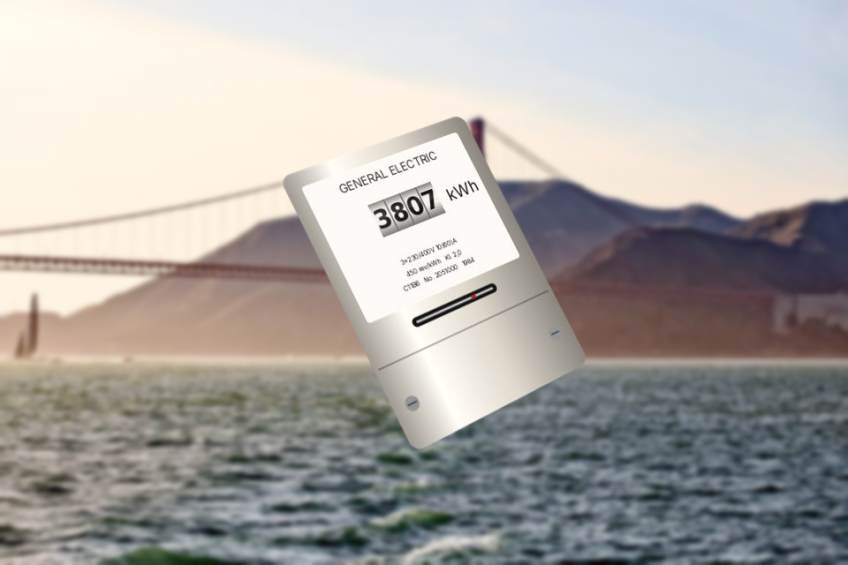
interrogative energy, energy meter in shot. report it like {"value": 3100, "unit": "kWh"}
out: {"value": 3807, "unit": "kWh"}
